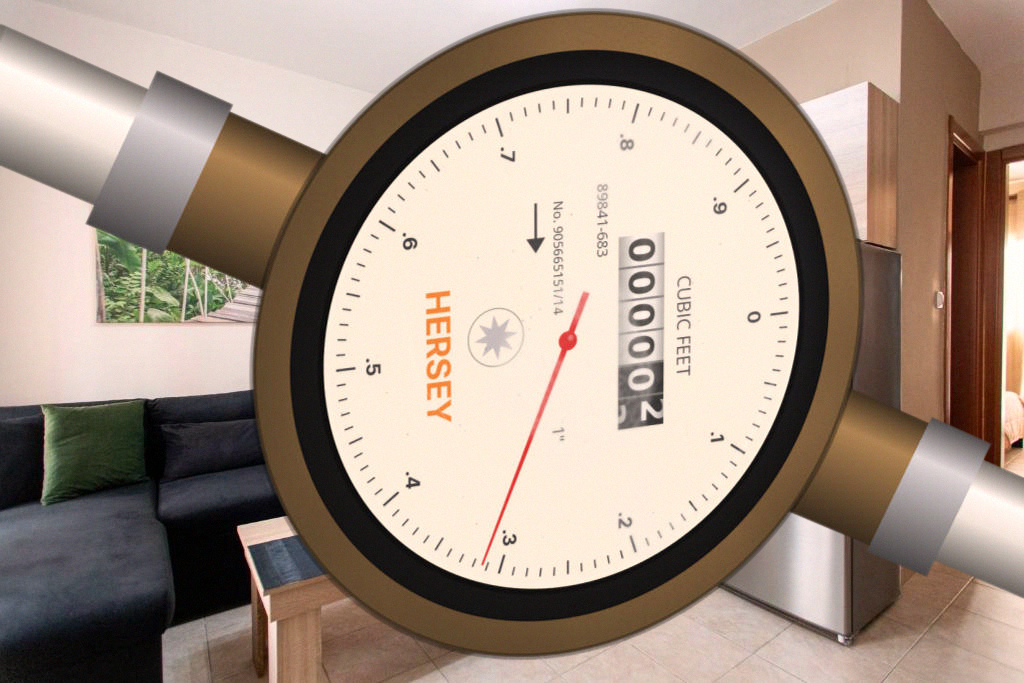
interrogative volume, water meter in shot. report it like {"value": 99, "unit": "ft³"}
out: {"value": 2.31, "unit": "ft³"}
